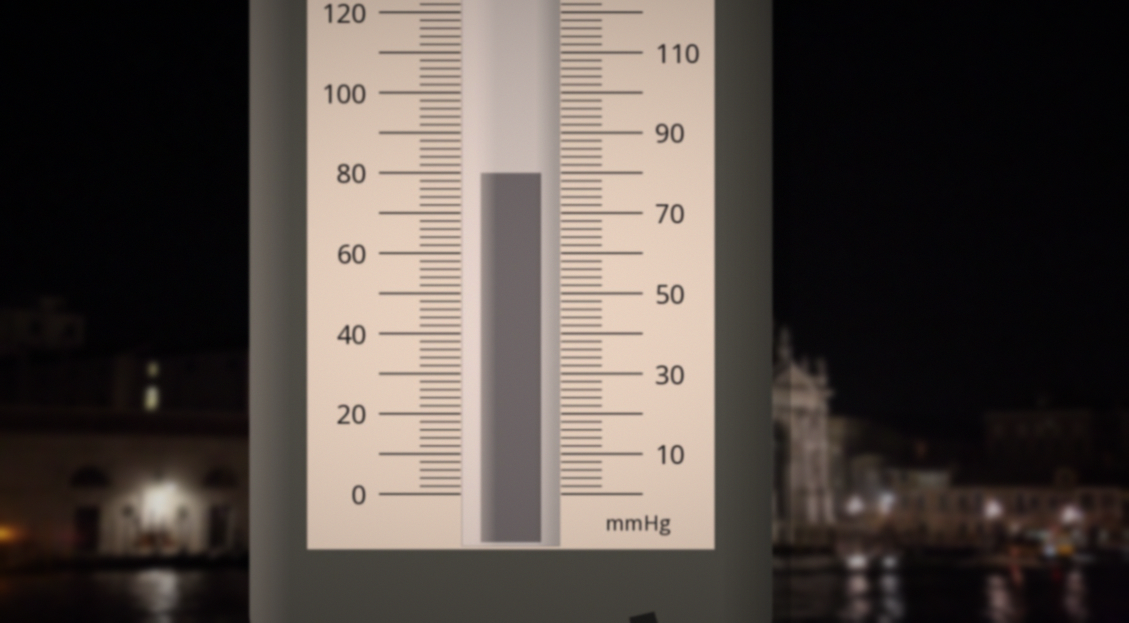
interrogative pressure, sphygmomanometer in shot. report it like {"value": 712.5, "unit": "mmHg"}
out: {"value": 80, "unit": "mmHg"}
